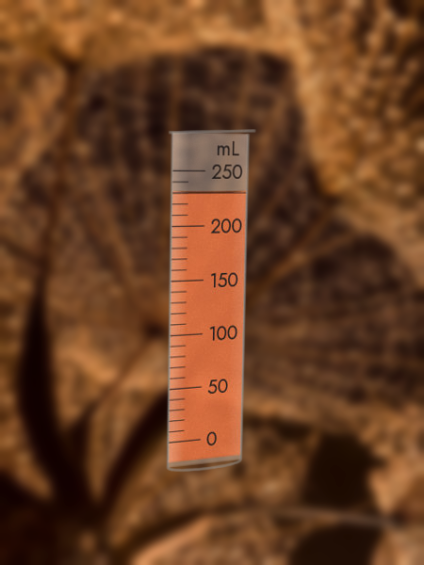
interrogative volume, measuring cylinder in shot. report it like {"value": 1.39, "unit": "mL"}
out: {"value": 230, "unit": "mL"}
